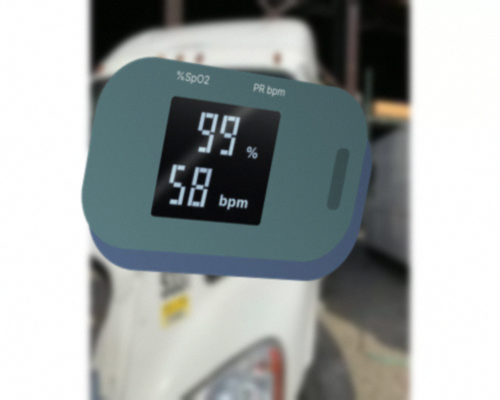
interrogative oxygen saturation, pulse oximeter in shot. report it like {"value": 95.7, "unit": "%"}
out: {"value": 99, "unit": "%"}
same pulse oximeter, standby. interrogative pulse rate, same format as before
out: {"value": 58, "unit": "bpm"}
